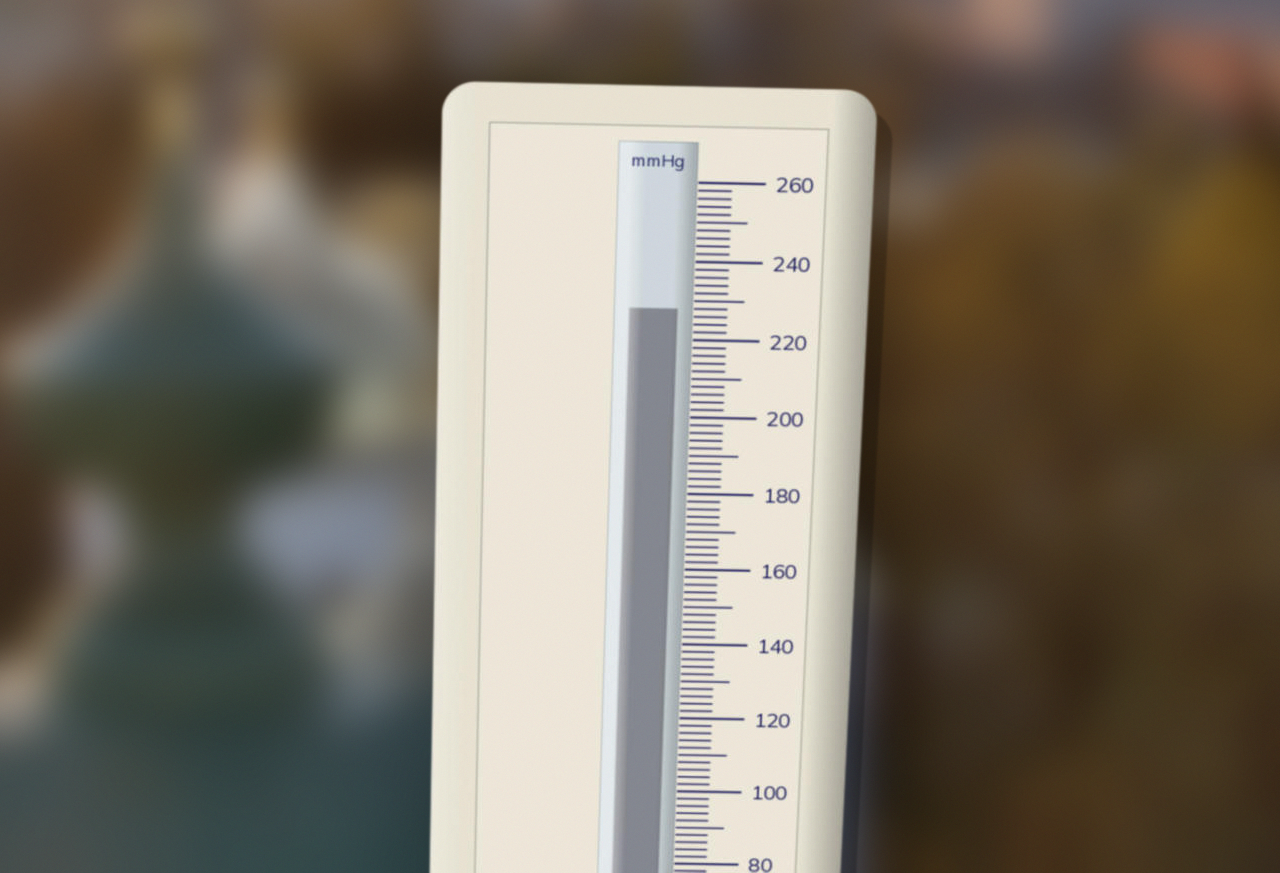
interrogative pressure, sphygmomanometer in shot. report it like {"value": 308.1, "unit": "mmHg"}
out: {"value": 228, "unit": "mmHg"}
